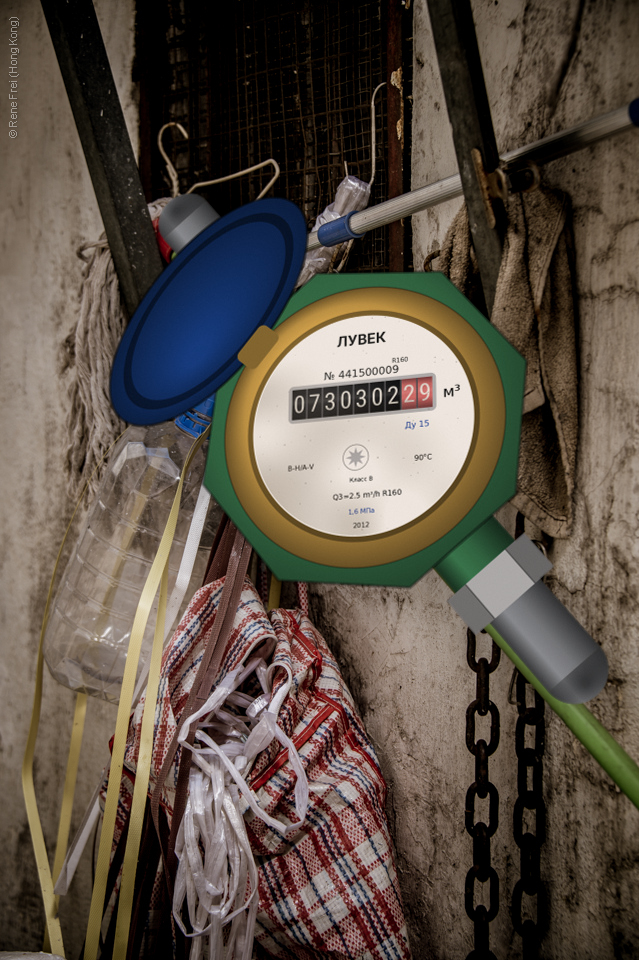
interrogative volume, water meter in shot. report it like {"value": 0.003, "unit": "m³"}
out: {"value": 730302.29, "unit": "m³"}
